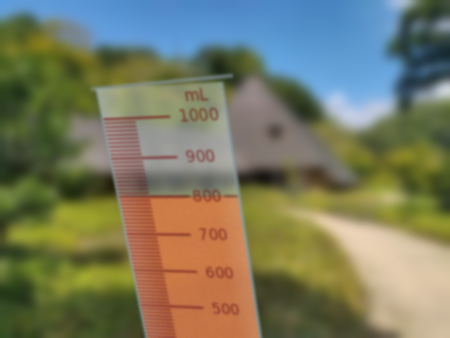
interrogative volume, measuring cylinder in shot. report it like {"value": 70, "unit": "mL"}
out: {"value": 800, "unit": "mL"}
